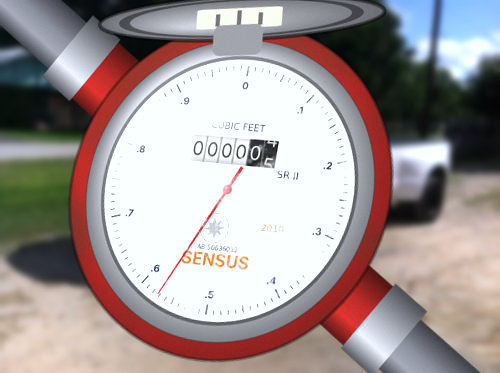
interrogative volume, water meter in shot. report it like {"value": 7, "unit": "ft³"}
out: {"value": 4.57, "unit": "ft³"}
